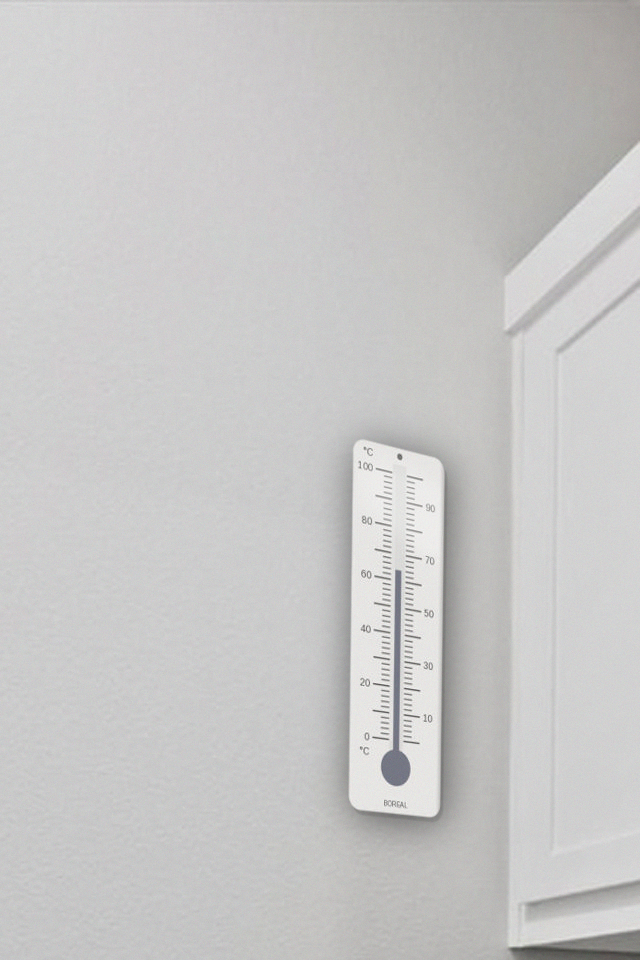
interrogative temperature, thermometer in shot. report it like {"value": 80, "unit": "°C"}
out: {"value": 64, "unit": "°C"}
